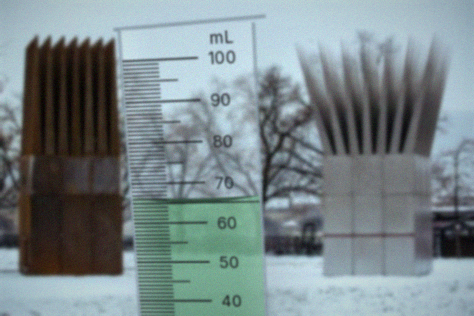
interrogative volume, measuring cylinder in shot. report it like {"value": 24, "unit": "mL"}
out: {"value": 65, "unit": "mL"}
